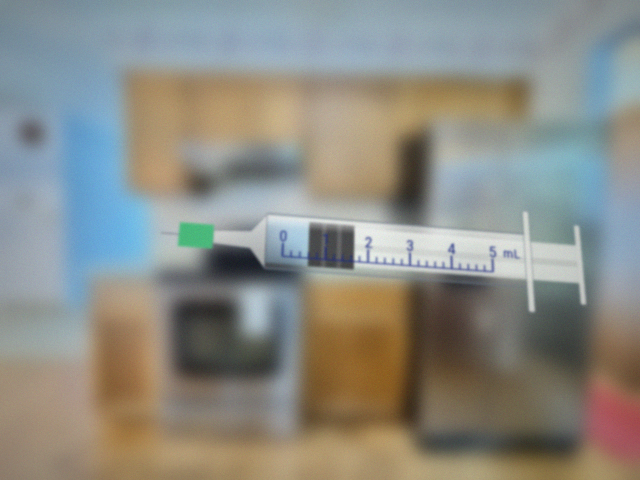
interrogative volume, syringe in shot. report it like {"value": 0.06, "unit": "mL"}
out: {"value": 0.6, "unit": "mL"}
